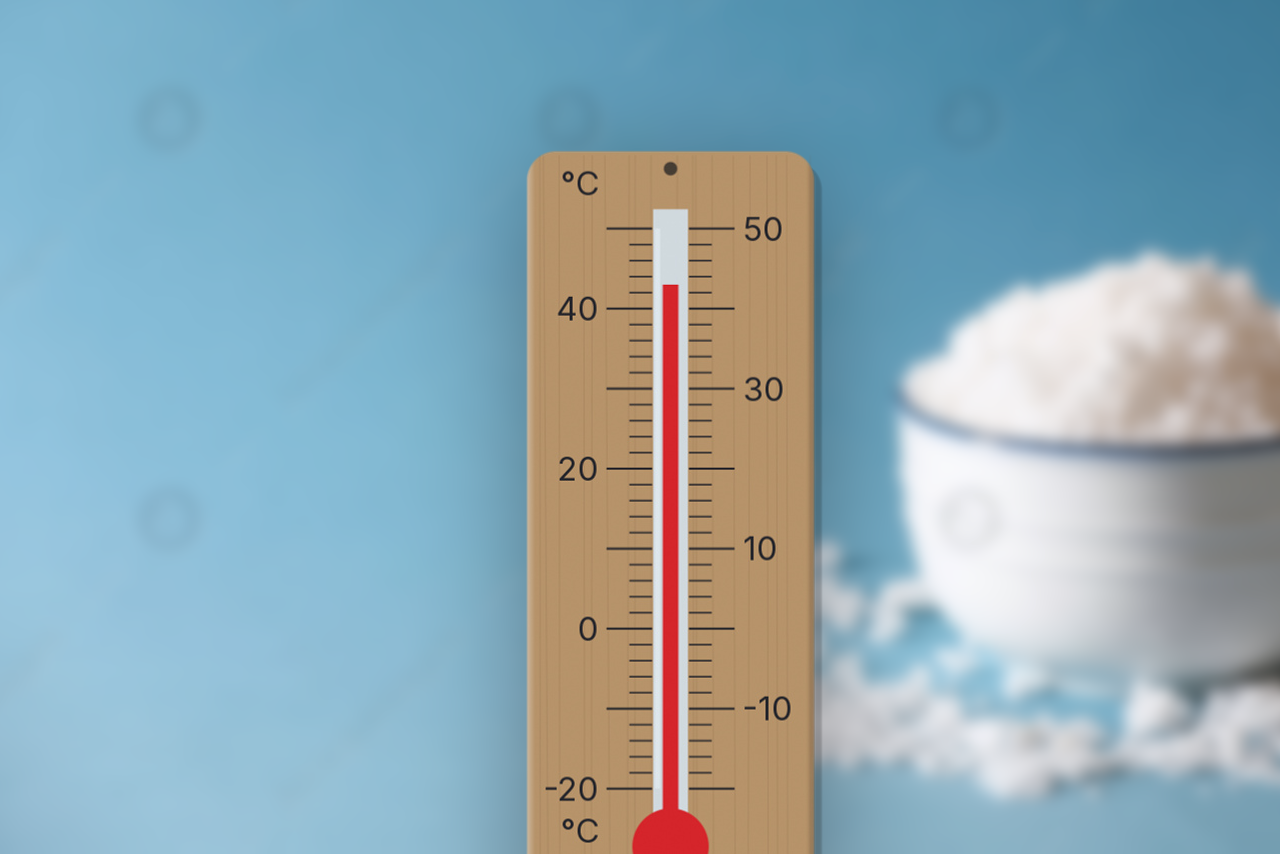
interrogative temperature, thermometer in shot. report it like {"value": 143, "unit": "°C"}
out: {"value": 43, "unit": "°C"}
